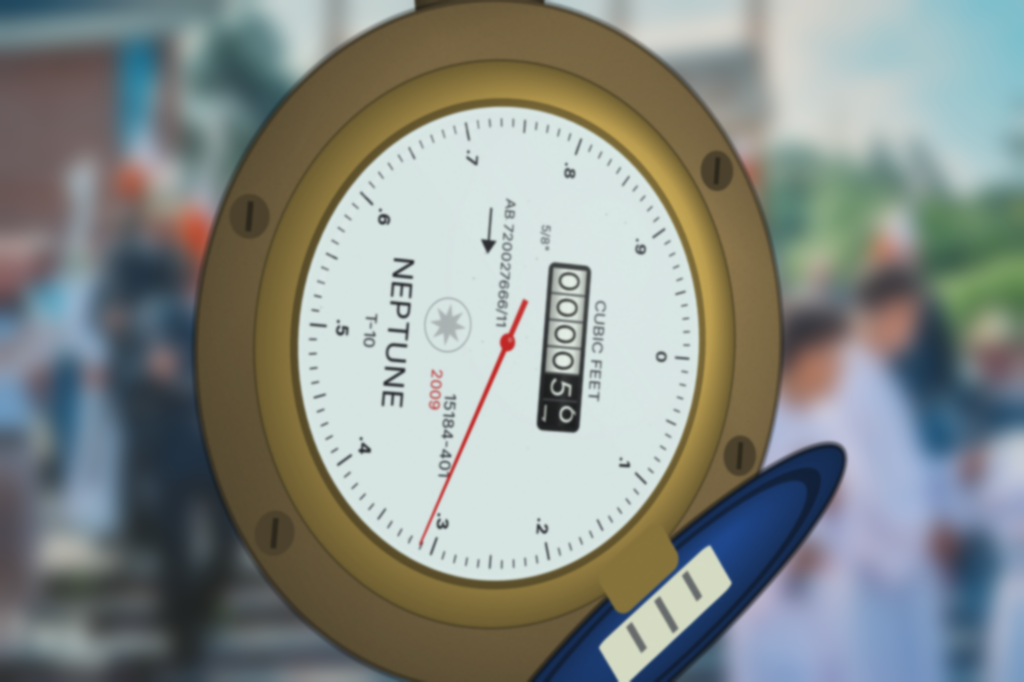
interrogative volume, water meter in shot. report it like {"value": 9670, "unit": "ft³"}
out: {"value": 56.31, "unit": "ft³"}
